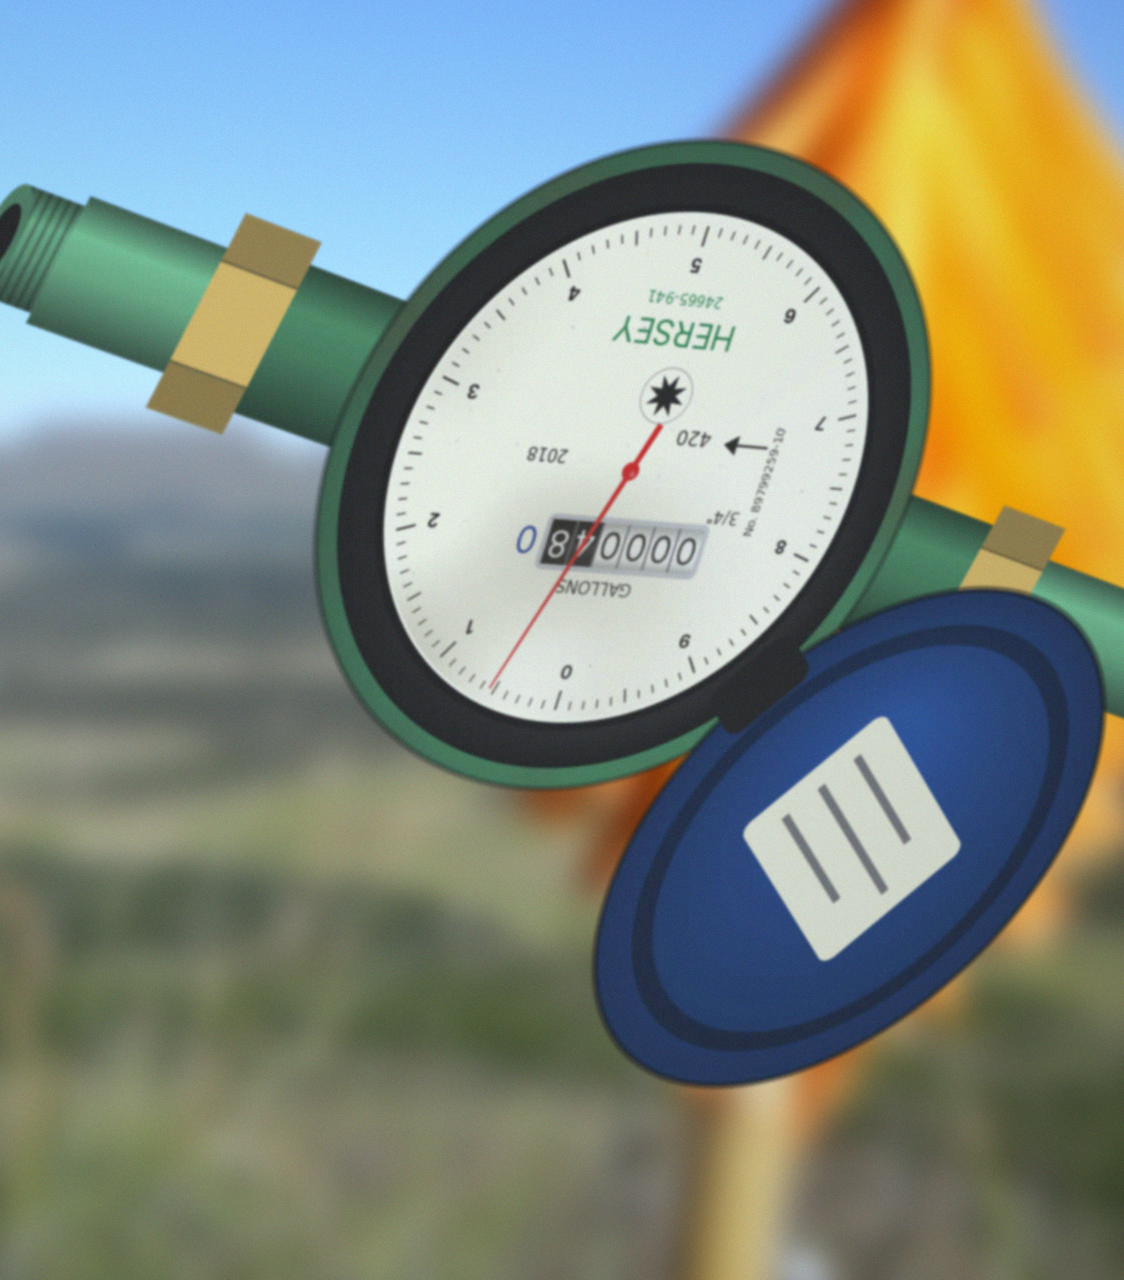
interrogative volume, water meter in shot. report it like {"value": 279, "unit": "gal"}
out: {"value": 480.5, "unit": "gal"}
